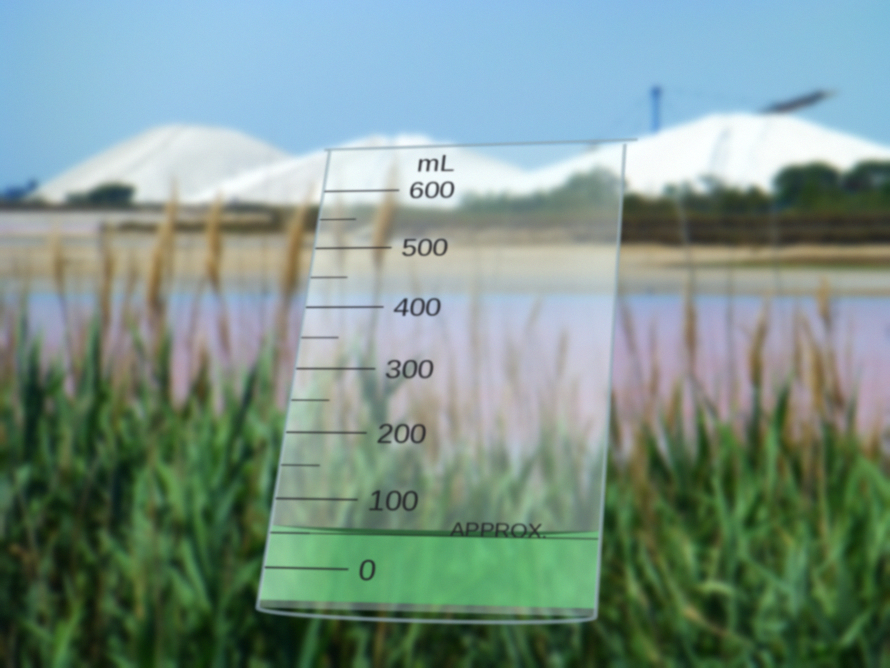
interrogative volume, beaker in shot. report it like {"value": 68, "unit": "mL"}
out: {"value": 50, "unit": "mL"}
